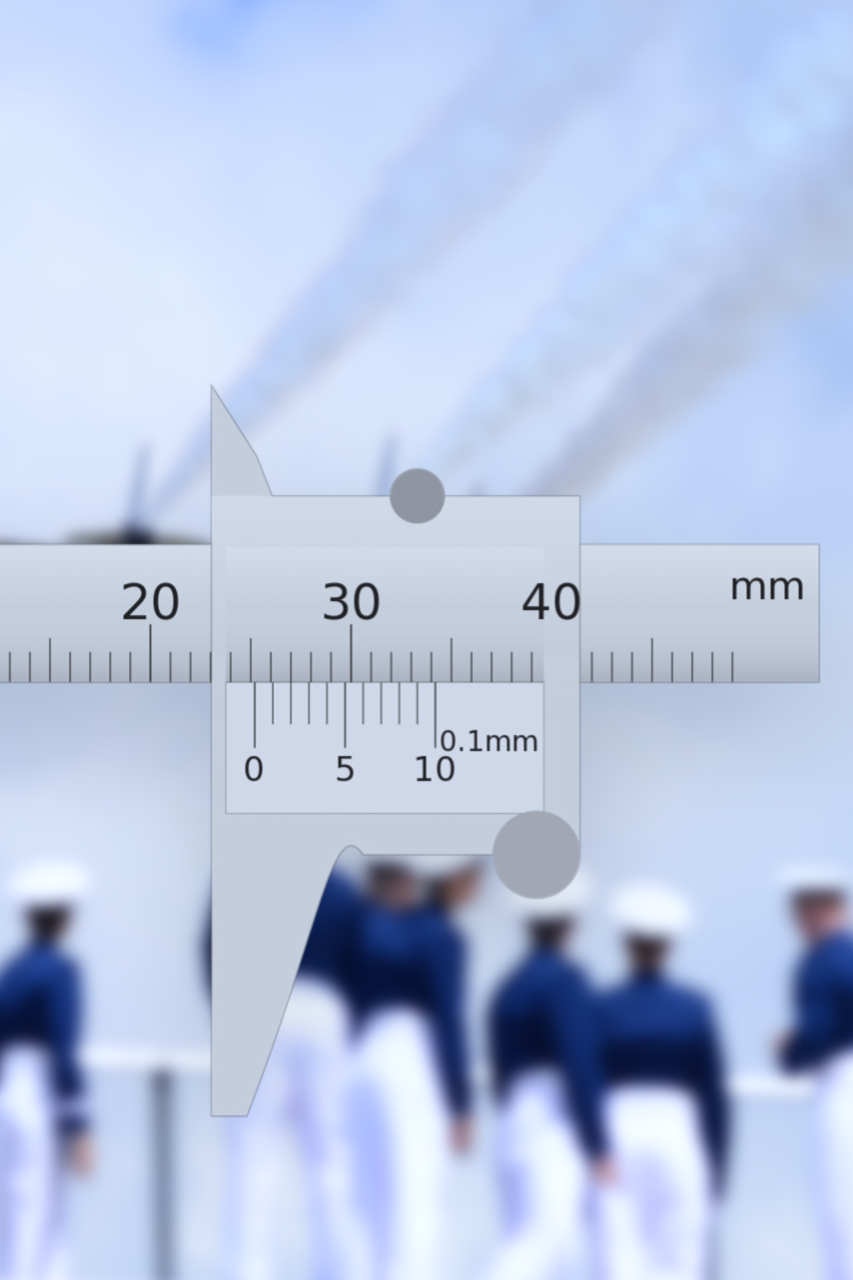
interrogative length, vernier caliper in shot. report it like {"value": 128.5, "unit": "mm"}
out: {"value": 25.2, "unit": "mm"}
